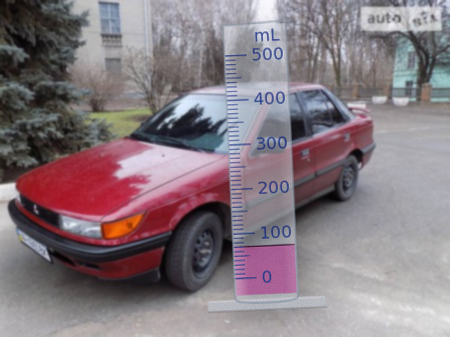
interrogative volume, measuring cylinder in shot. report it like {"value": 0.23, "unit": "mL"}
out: {"value": 70, "unit": "mL"}
